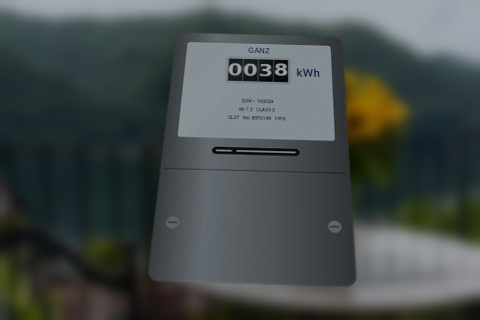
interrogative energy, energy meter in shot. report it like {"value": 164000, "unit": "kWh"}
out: {"value": 38, "unit": "kWh"}
